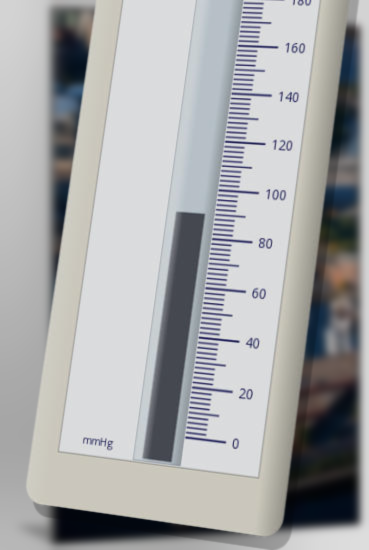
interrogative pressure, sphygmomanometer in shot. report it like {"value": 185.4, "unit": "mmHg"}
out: {"value": 90, "unit": "mmHg"}
